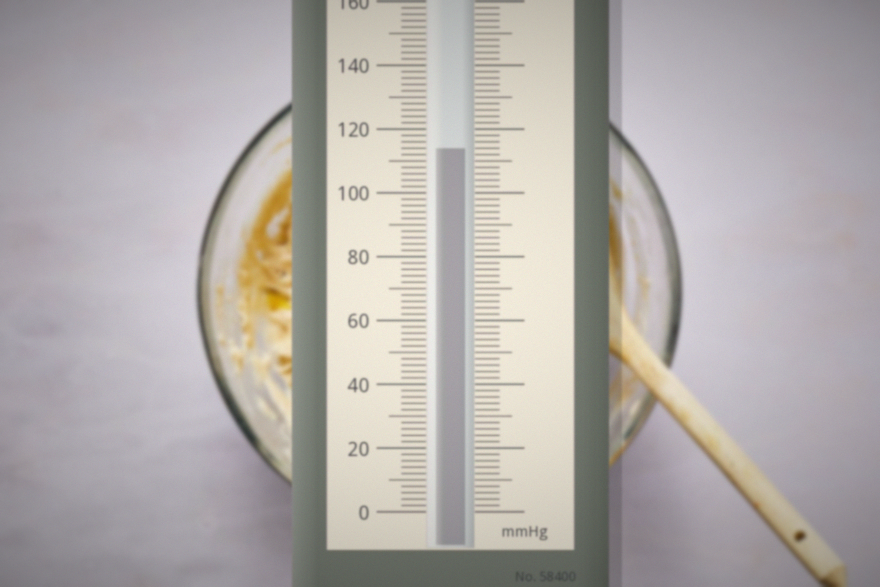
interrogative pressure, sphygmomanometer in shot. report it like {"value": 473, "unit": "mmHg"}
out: {"value": 114, "unit": "mmHg"}
